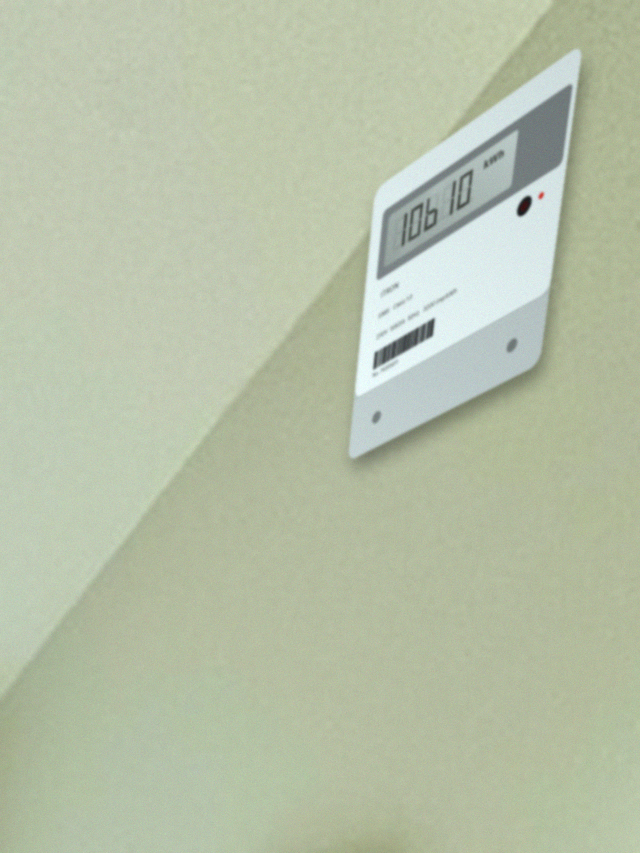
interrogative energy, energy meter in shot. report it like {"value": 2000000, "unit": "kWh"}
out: {"value": 10610, "unit": "kWh"}
